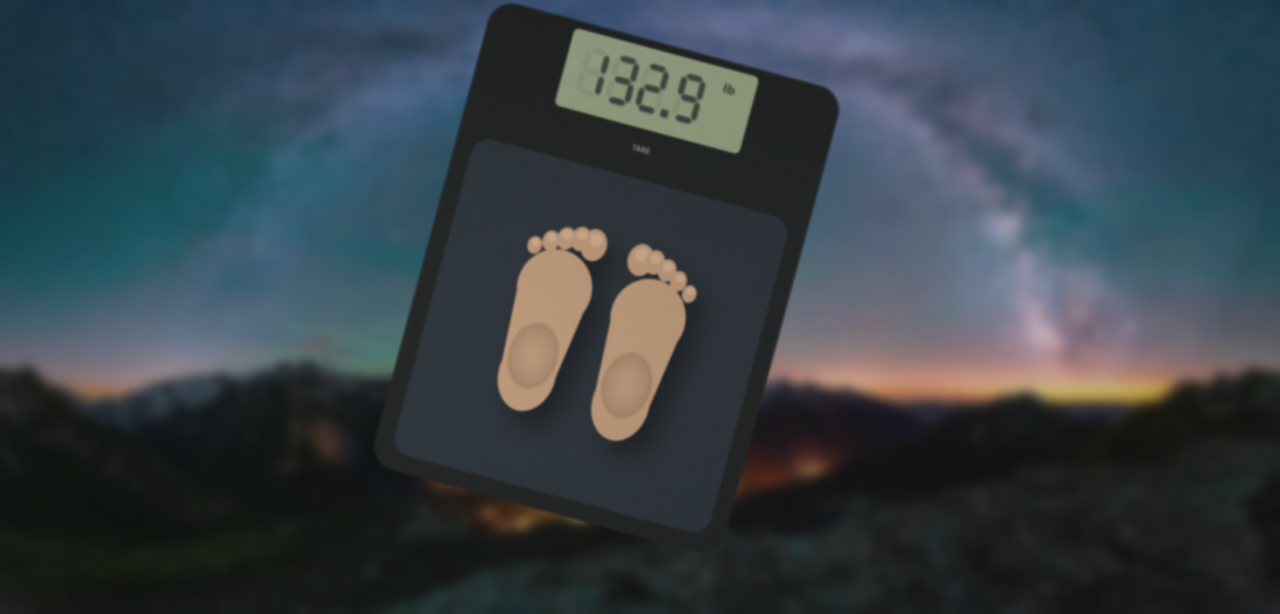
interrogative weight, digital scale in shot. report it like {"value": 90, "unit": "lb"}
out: {"value": 132.9, "unit": "lb"}
